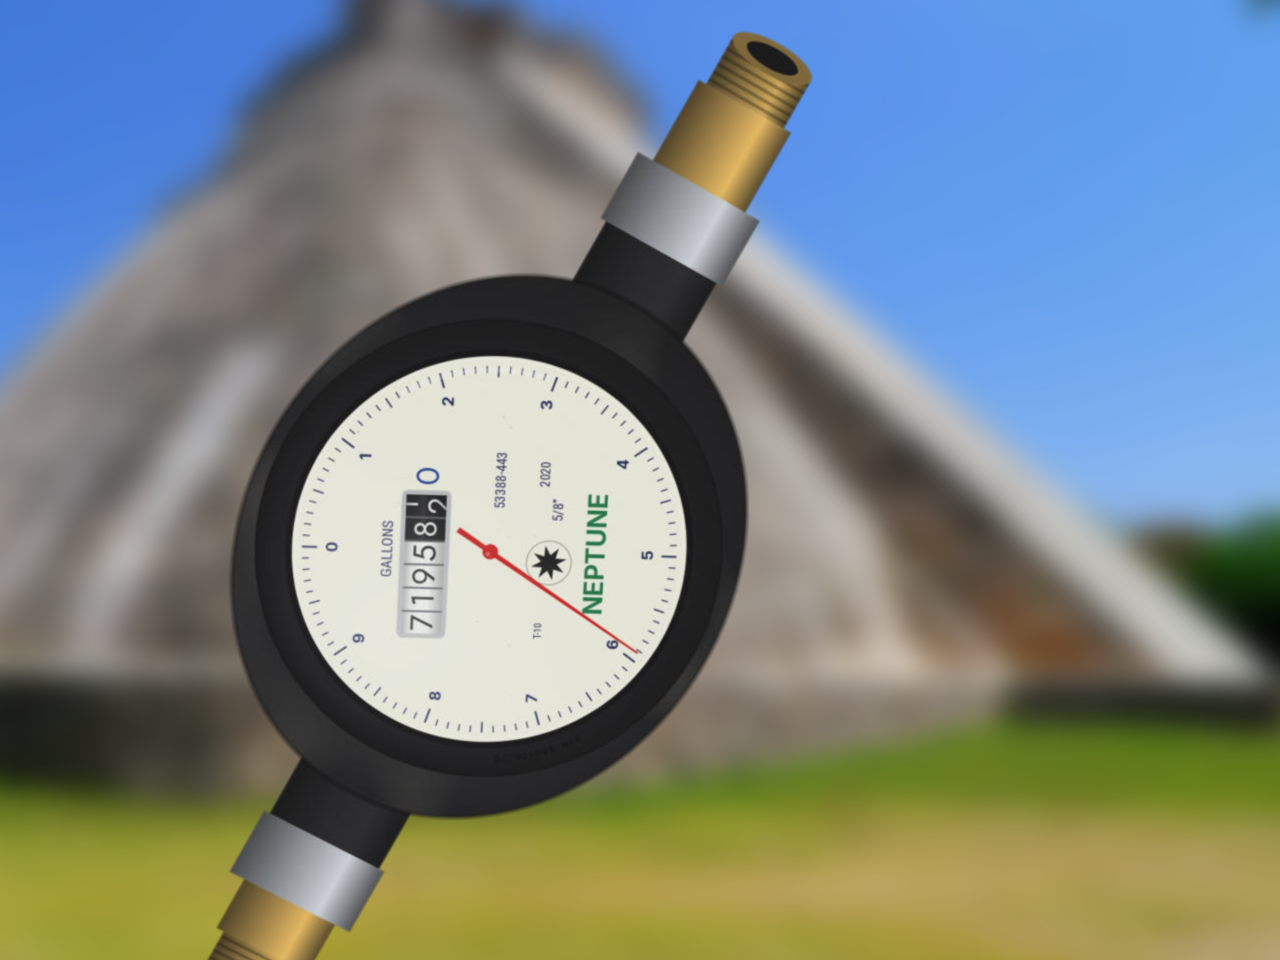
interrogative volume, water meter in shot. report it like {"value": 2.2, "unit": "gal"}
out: {"value": 7195815.9, "unit": "gal"}
